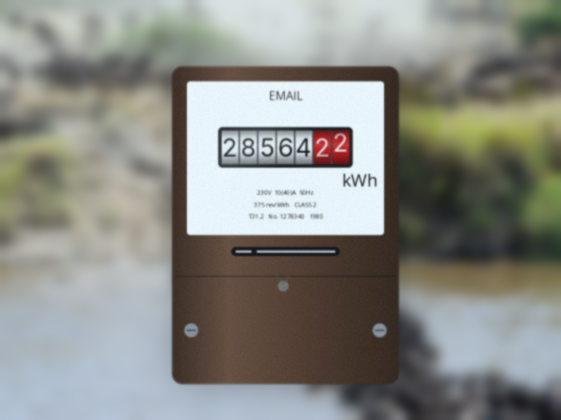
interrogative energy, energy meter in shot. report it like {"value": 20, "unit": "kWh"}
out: {"value": 28564.22, "unit": "kWh"}
